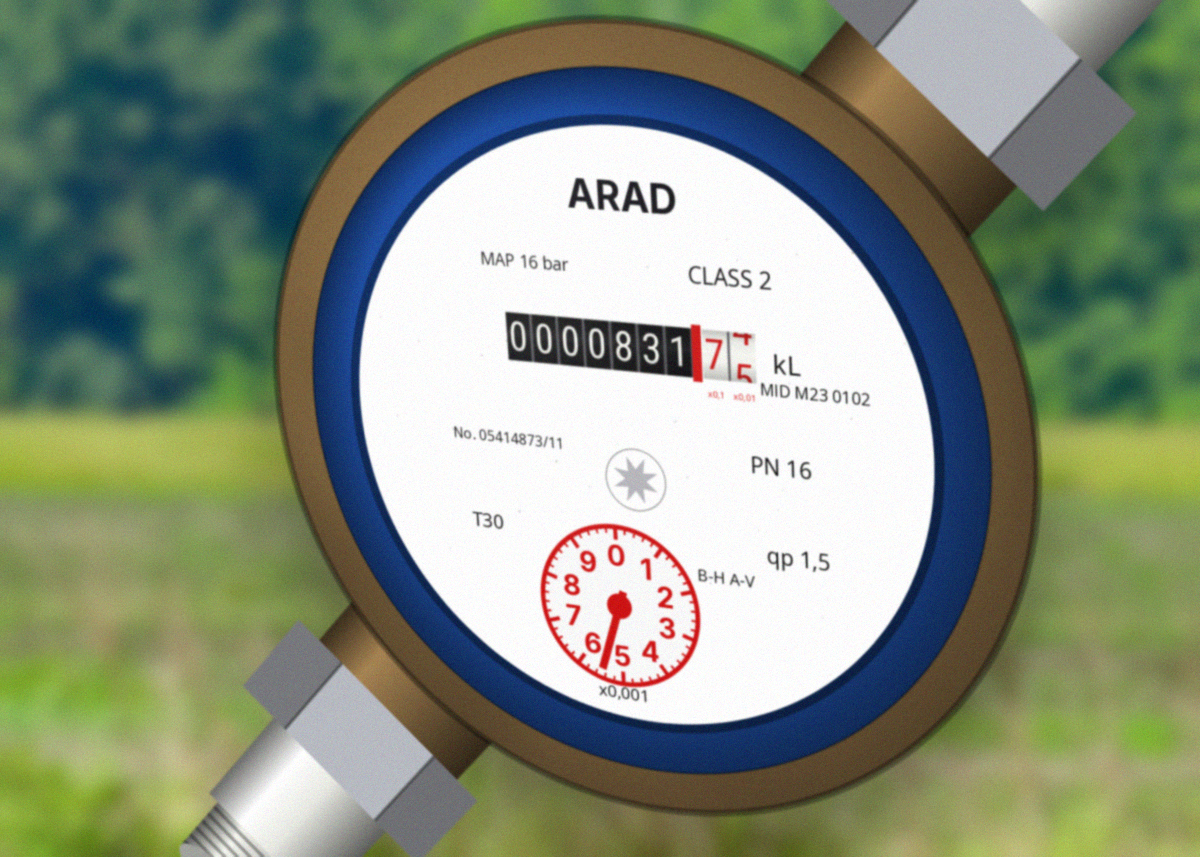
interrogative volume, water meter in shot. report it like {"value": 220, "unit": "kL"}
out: {"value": 831.745, "unit": "kL"}
